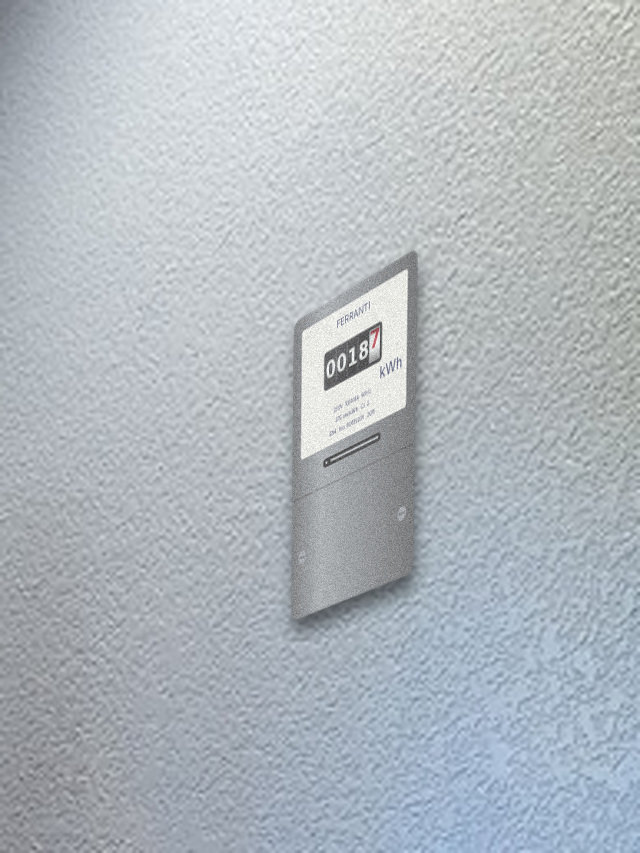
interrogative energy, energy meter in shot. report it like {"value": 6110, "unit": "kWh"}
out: {"value": 18.7, "unit": "kWh"}
